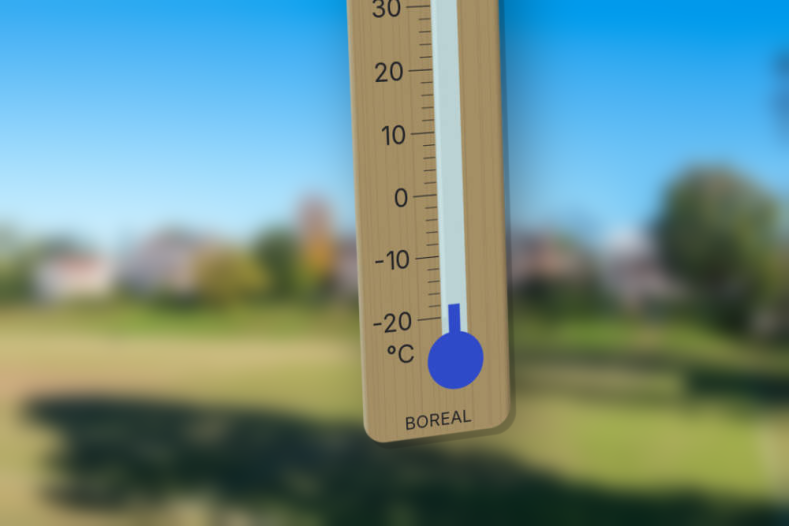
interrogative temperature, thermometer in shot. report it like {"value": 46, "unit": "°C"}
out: {"value": -18, "unit": "°C"}
